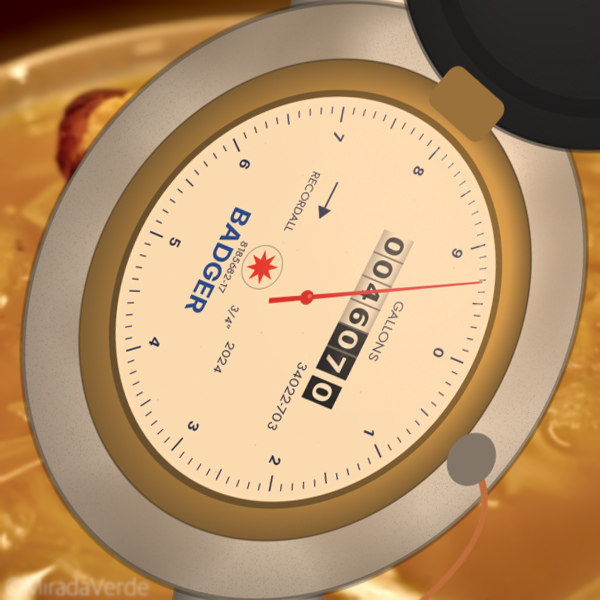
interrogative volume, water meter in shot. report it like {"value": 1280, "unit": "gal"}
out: {"value": 46069.3, "unit": "gal"}
